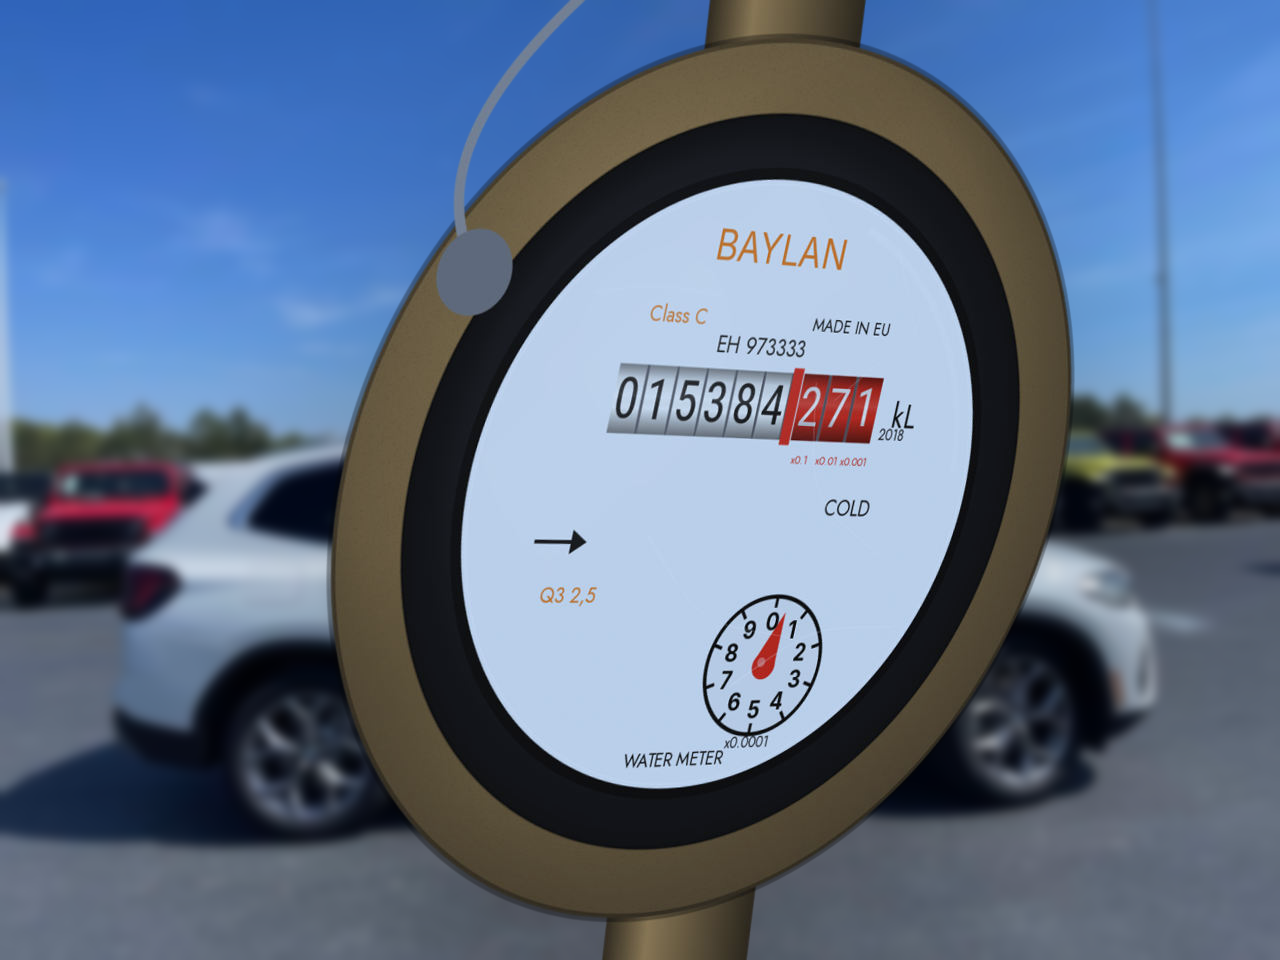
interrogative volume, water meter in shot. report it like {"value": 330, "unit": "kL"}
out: {"value": 15384.2710, "unit": "kL"}
